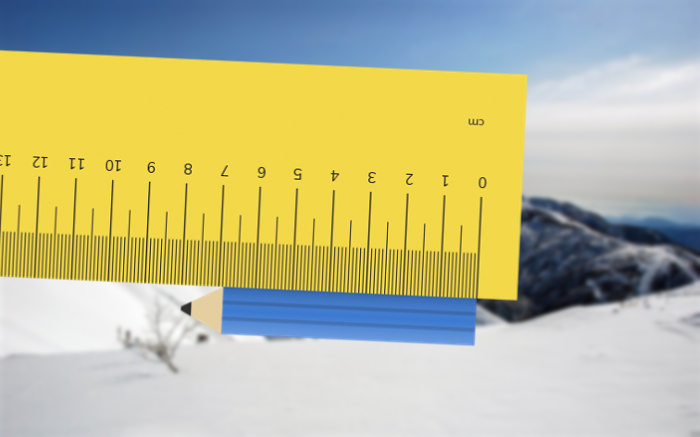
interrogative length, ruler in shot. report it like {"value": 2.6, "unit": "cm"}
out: {"value": 8, "unit": "cm"}
